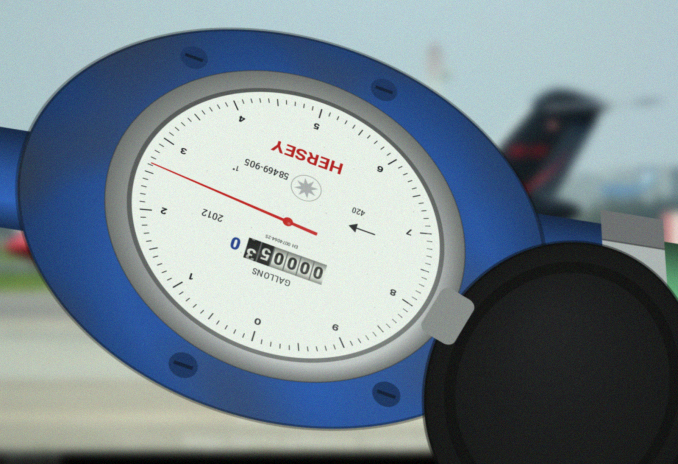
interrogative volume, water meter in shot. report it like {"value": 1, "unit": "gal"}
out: {"value": 532.6, "unit": "gal"}
